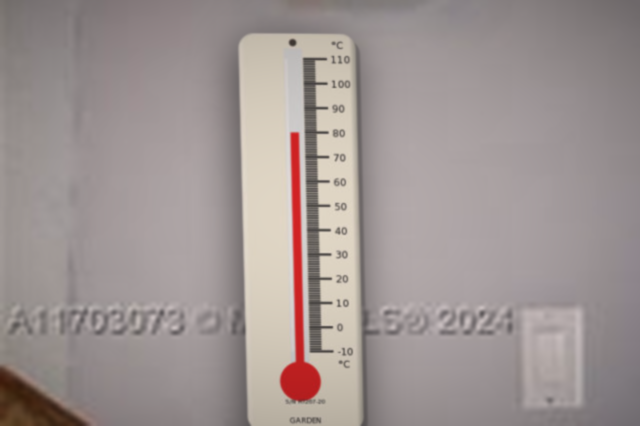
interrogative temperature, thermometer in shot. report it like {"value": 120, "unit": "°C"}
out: {"value": 80, "unit": "°C"}
